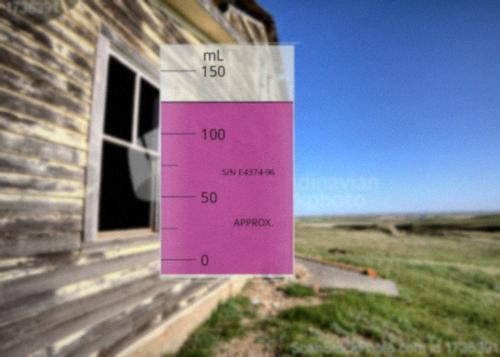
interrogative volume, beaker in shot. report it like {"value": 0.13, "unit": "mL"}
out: {"value": 125, "unit": "mL"}
